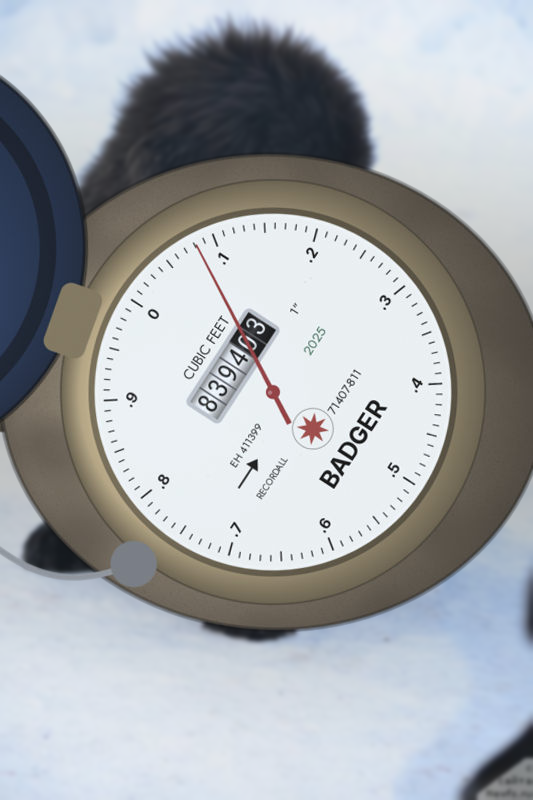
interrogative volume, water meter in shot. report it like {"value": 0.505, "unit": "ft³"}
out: {"value": 839403.08, "unit": "ft³"}
